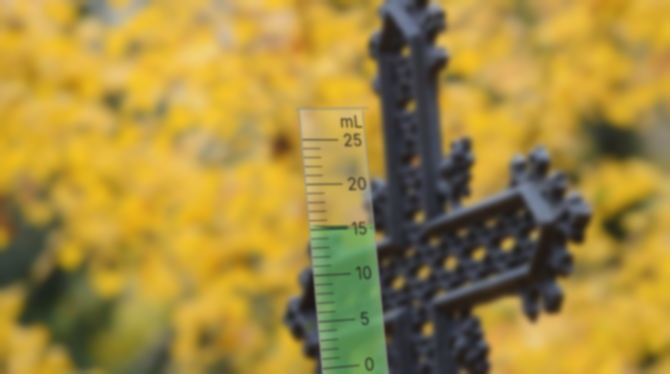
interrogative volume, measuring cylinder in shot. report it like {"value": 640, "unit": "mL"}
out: {"value": 15, "unit": "mL"}
